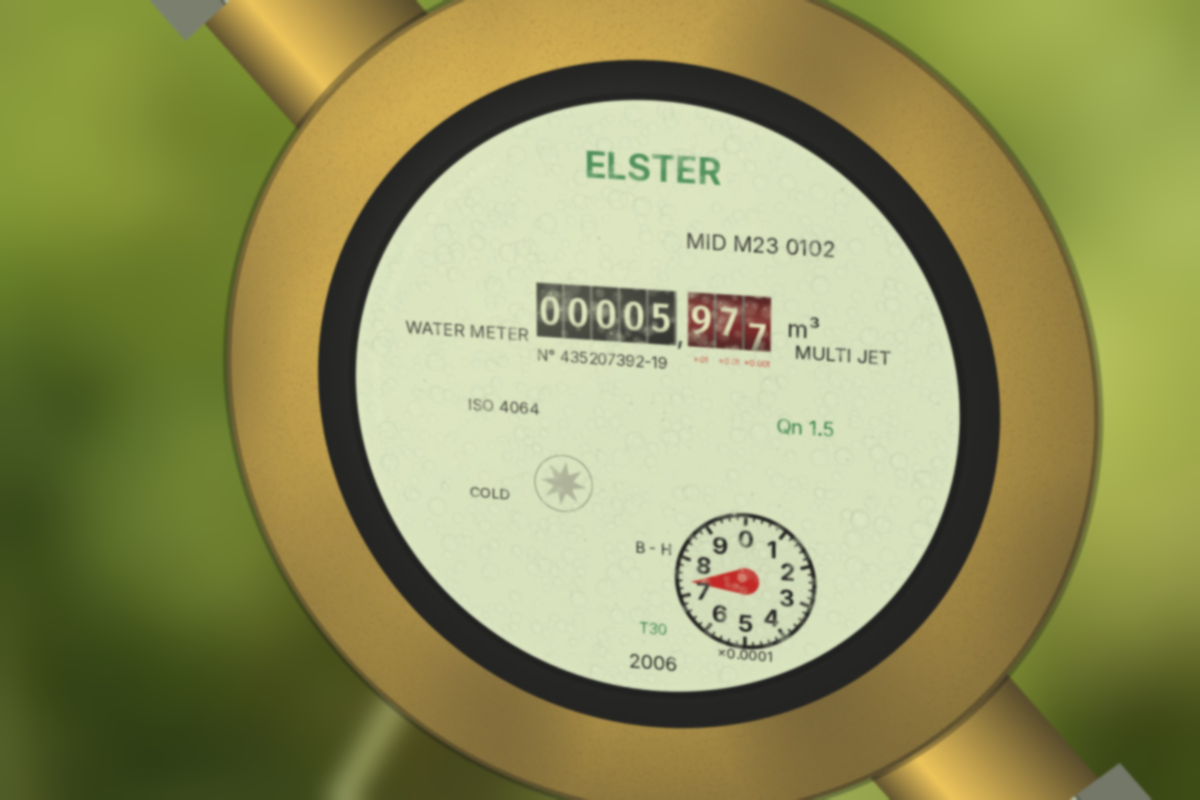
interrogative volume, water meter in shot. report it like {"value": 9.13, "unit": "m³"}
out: {"value": 5.9767, "unit": "m³"}
